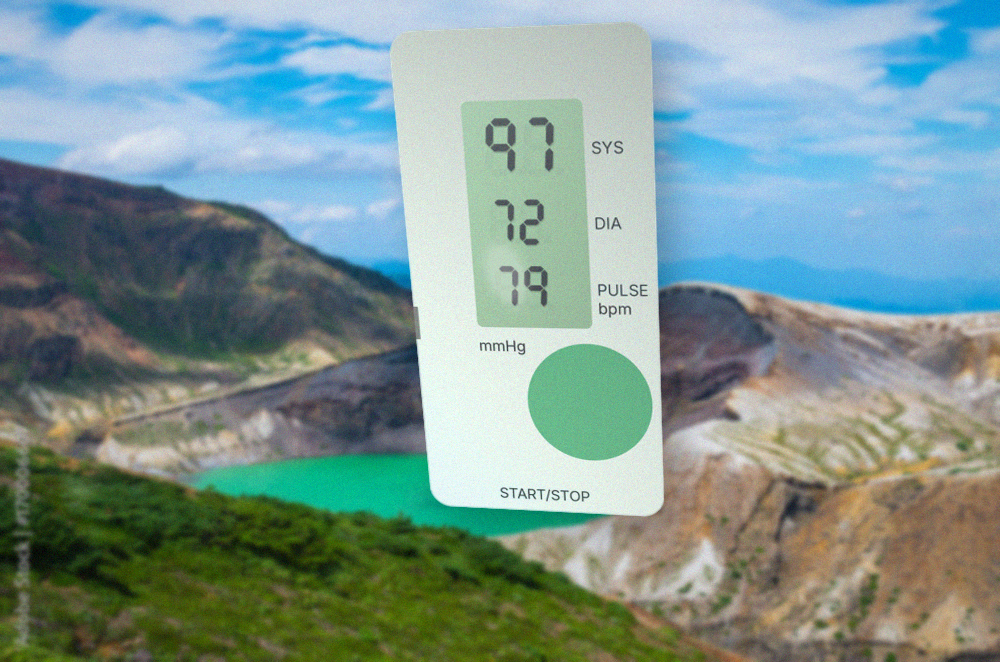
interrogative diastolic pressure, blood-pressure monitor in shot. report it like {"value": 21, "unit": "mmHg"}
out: {"value": 72, "unit": "mmHg"}
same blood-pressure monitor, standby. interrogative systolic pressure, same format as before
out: {"value": 97, "unit": "mmHg"}
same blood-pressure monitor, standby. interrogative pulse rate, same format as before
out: {"value": 79, "unit": "bpm"}
